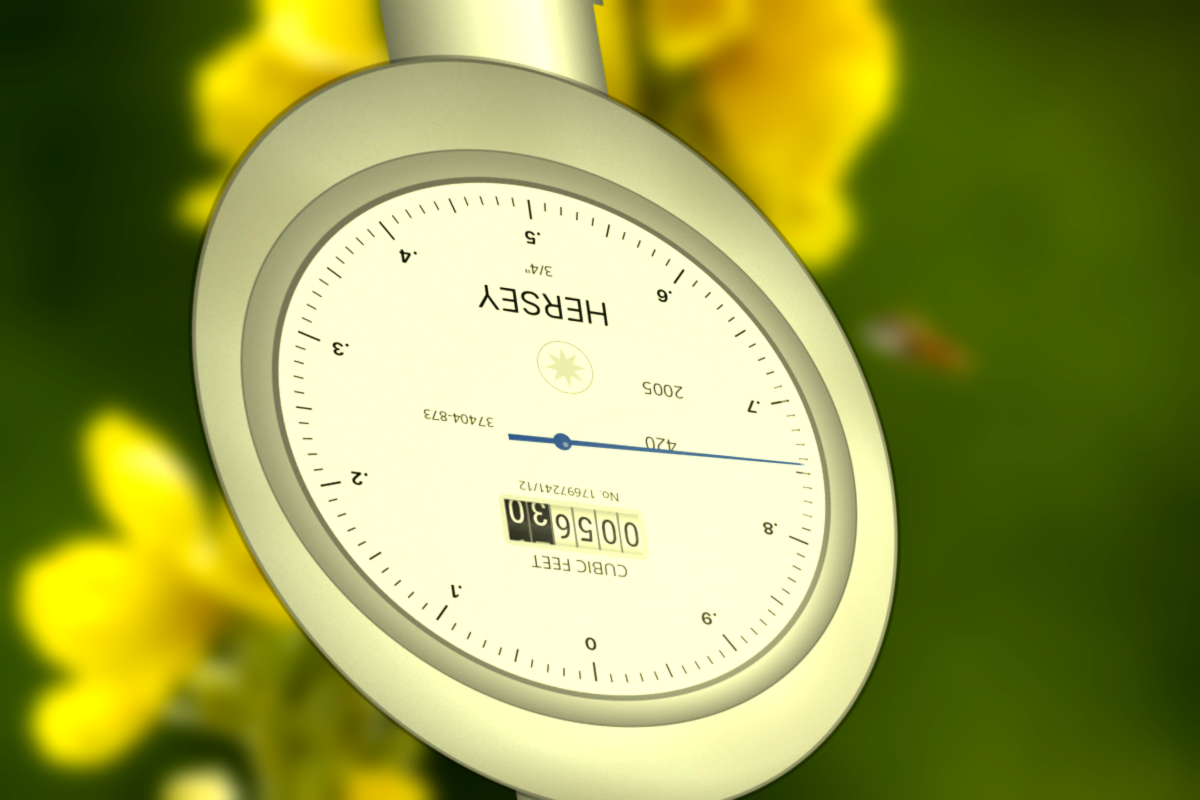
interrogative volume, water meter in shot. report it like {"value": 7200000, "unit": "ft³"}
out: {"value": 5629.74, "unit": "ft³"}
